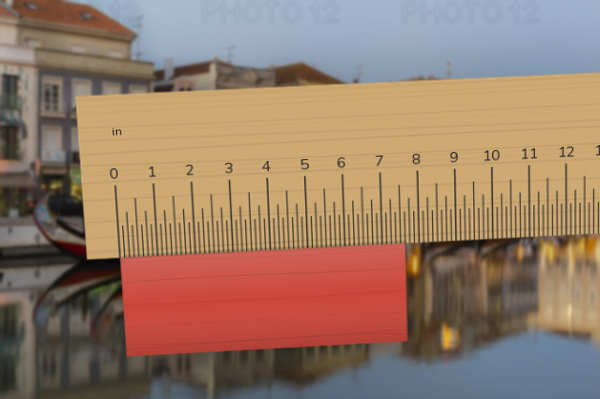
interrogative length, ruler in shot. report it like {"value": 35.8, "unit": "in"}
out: {"value": 7.625, "unit": "in"}
